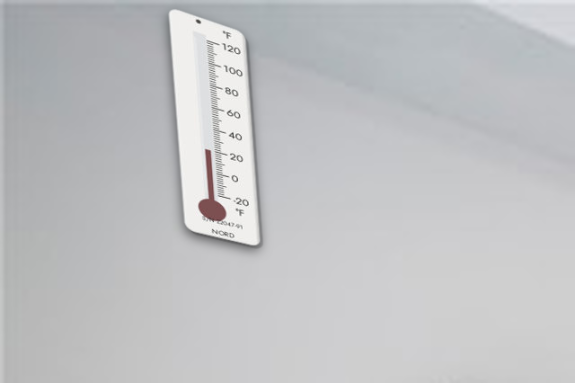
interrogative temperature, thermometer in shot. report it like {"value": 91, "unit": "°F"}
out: {"value": 20, "unit": "°F"}
